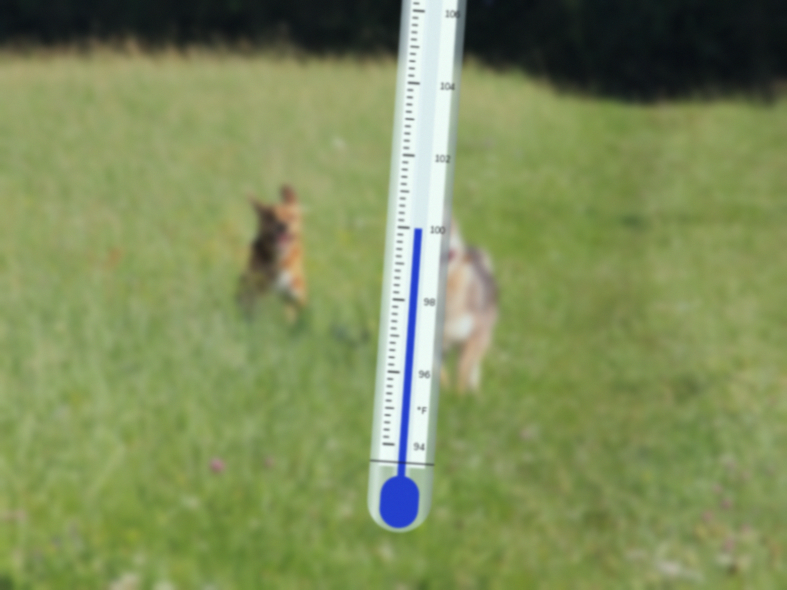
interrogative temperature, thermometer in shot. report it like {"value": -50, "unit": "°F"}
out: {"value": 100, "unit": "°F"}
